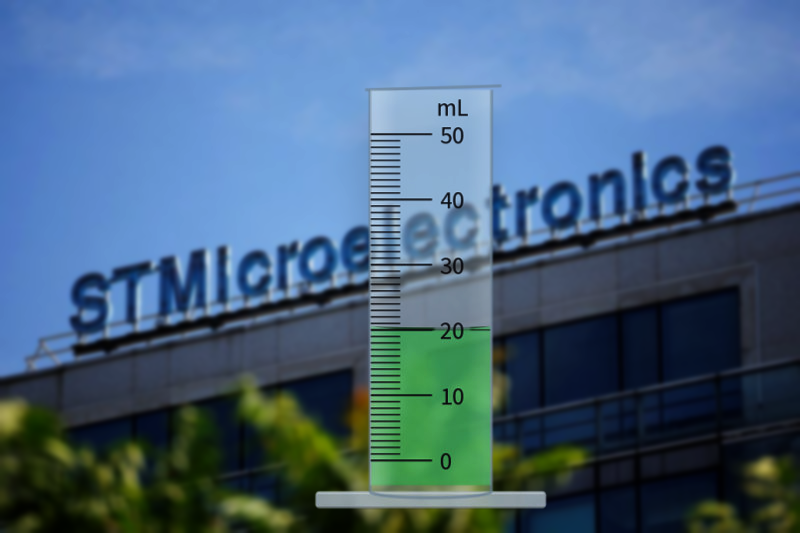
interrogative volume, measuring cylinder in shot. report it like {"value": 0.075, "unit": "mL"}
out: {"value": 20, "unit": "mL"}
